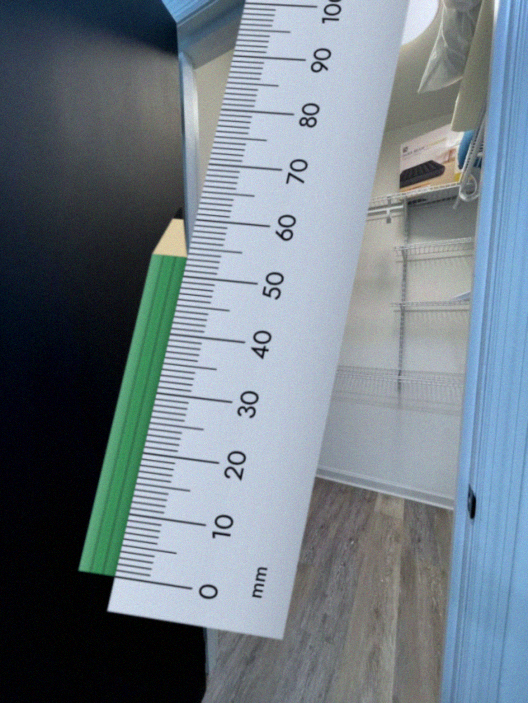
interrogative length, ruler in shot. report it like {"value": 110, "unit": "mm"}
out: {"value": 62, "unit": "mm"}
